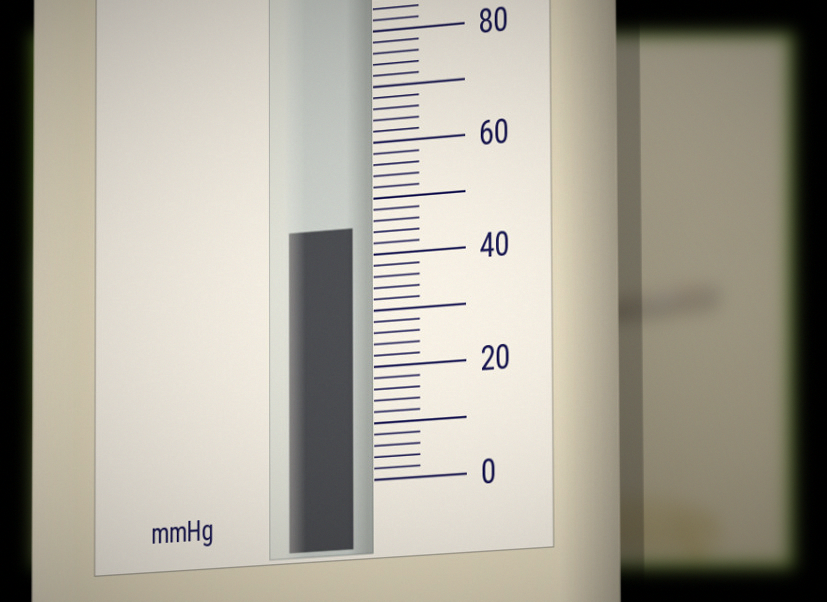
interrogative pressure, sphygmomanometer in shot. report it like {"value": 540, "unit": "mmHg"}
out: {"value": 45, "unit": "mmHg"}
